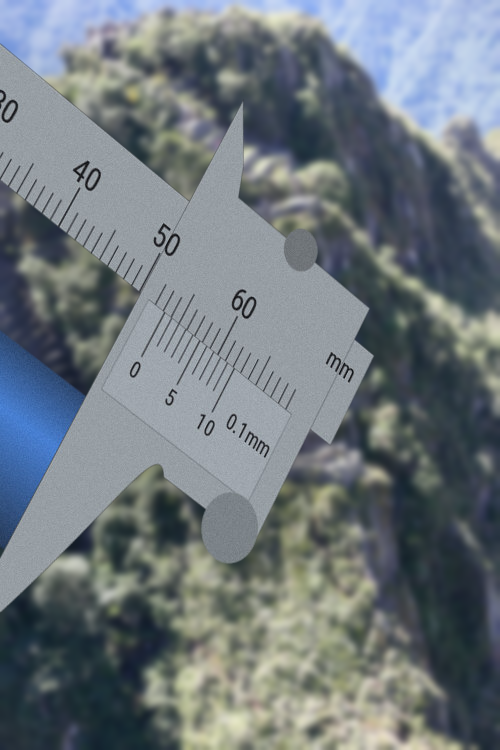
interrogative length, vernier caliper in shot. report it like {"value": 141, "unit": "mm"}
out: {"value": 53.2, "unit": "mm"}
